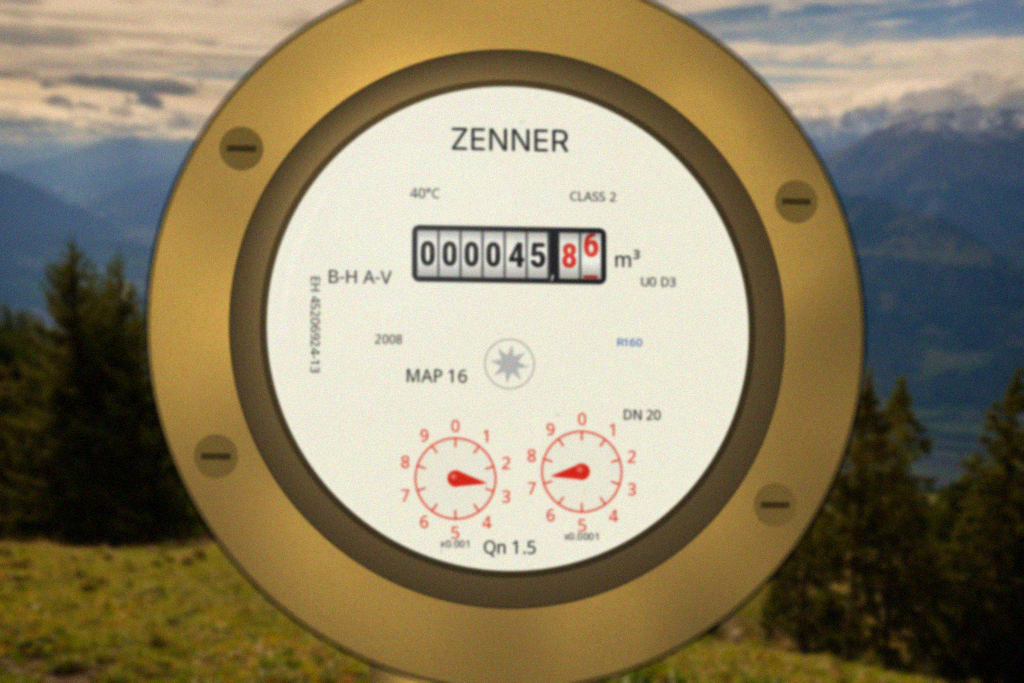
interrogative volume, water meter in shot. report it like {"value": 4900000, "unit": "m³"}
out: {"value": 45.8627, "unit": "m³"}
